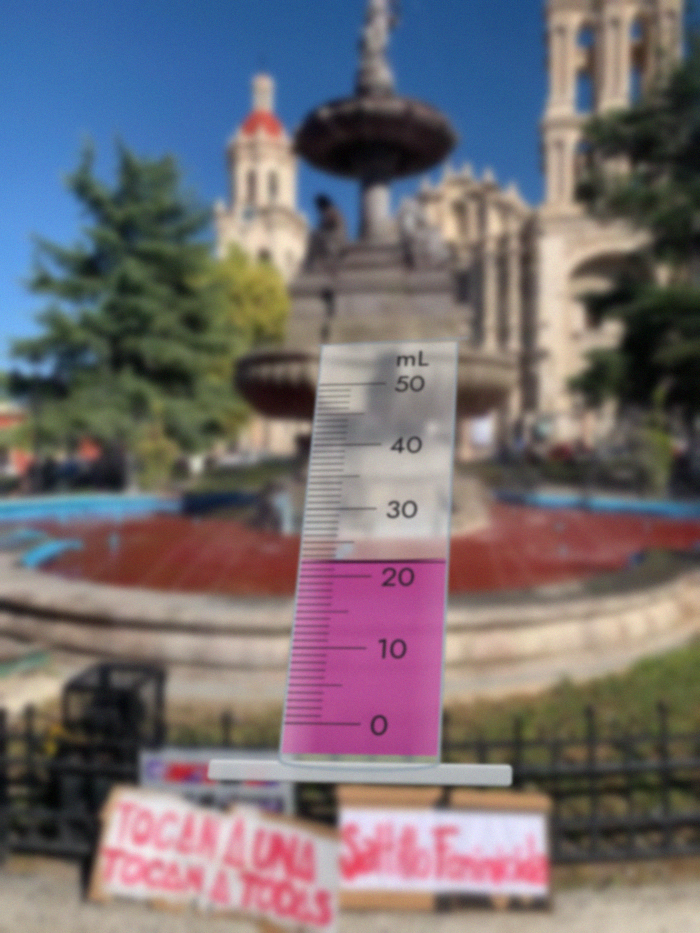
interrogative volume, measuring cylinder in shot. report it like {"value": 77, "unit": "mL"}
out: {"value": 22, "unit": "mL"}
